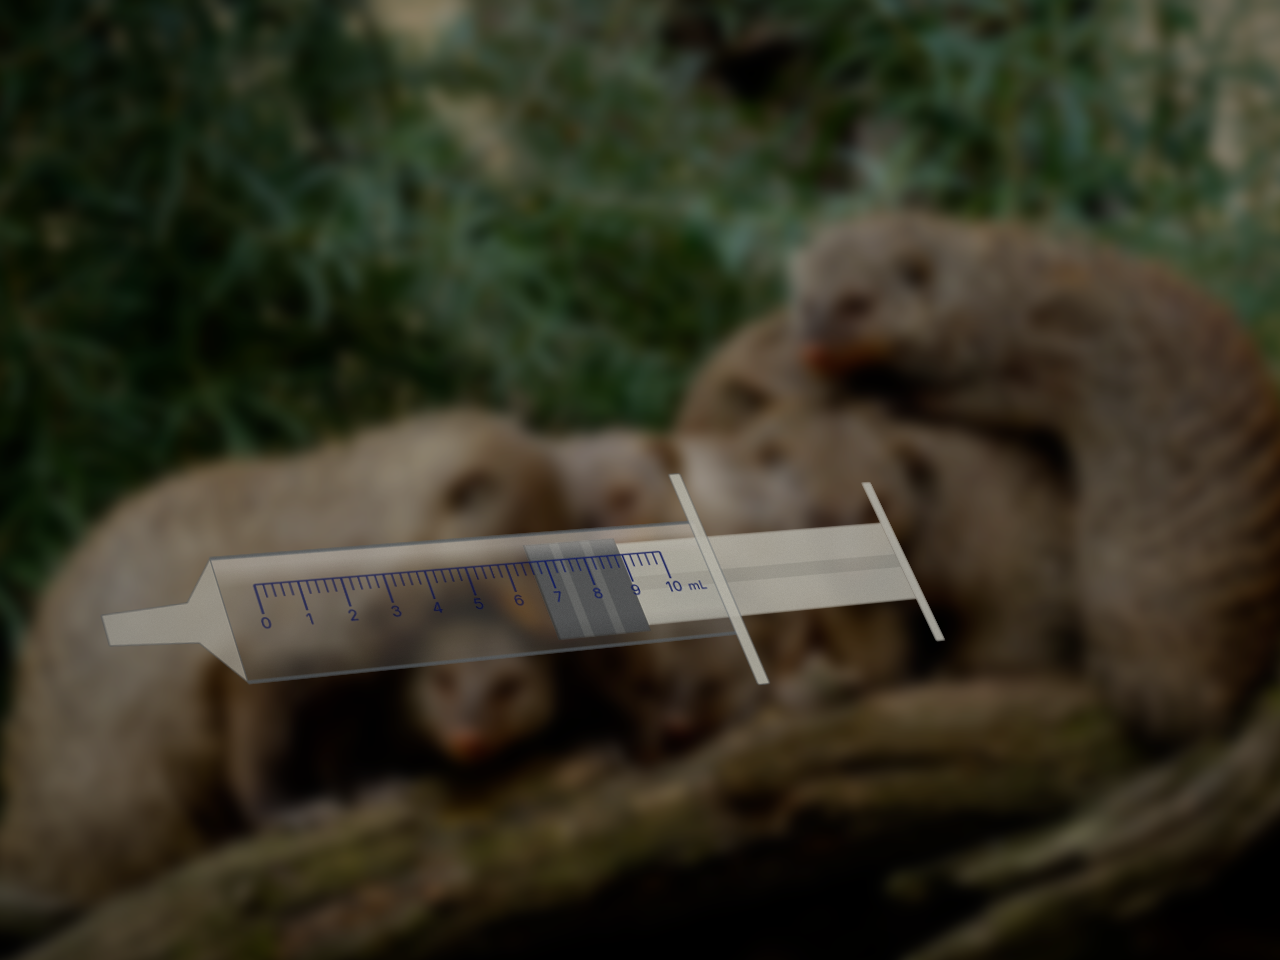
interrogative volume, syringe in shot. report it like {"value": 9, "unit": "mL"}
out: {"value": 6.6, "unit": "mL"}
